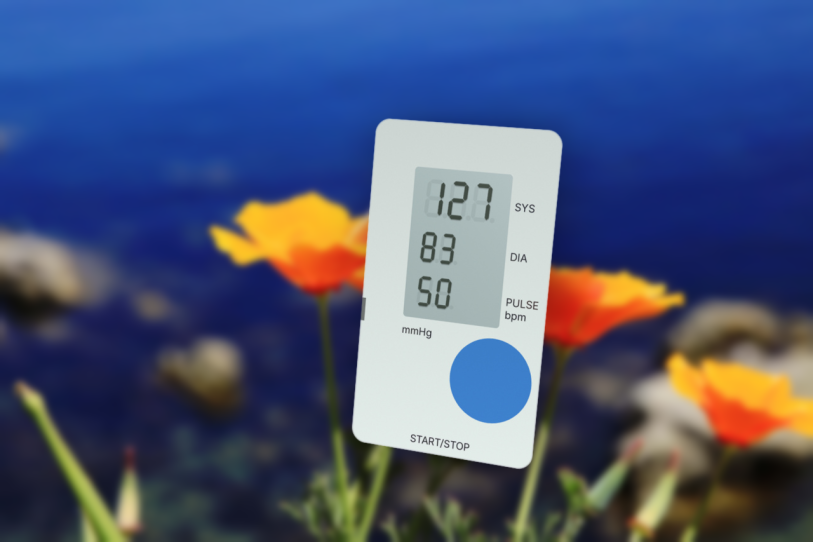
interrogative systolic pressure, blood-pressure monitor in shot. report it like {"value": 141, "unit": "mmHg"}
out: {"value": 127, "unit": "mmHg"}
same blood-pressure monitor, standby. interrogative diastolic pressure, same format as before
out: {"value": 83, "unit": "mmHg"}
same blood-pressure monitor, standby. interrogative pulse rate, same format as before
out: {"value": 50, "unit": "bpm"}
